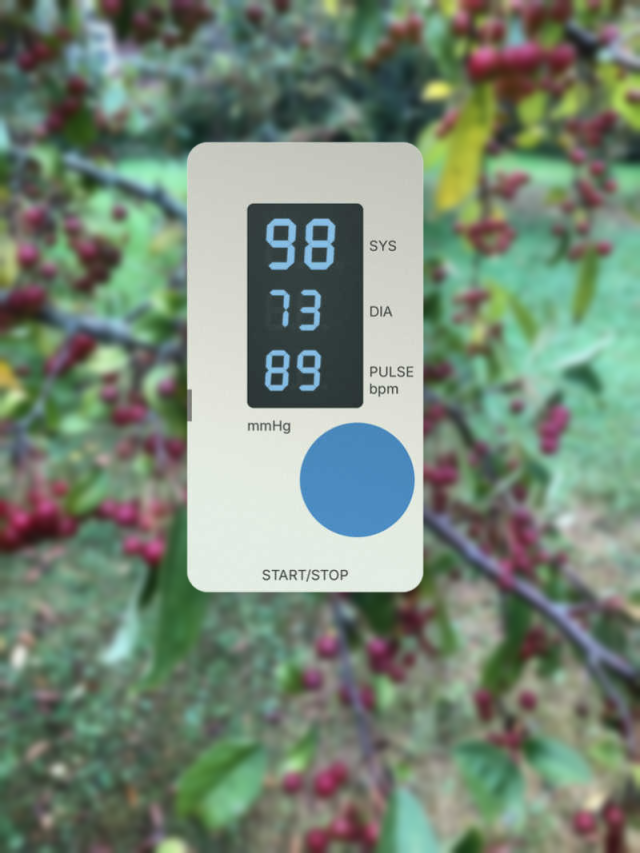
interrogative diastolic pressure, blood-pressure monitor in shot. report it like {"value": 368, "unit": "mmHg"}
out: {"value": 73, "unit": "mmHg"}
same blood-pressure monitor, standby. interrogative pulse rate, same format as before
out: {"value": 89, "unit": "bpm"}
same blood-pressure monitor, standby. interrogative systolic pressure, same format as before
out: {"value": 98, "unit": "mmHg"}
